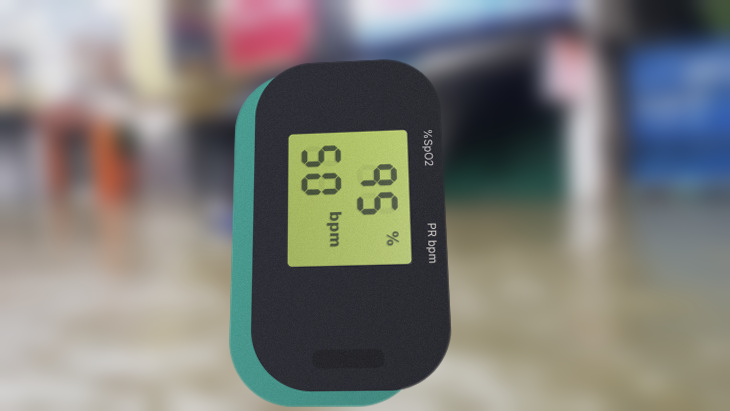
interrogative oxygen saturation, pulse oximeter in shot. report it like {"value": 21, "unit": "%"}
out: {"value": 95, "unit": "%"}
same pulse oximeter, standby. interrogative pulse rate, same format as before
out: {"value": 50, "unit": "bpm"}
